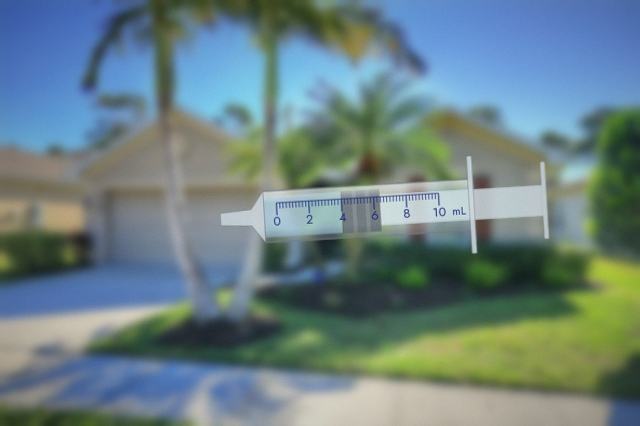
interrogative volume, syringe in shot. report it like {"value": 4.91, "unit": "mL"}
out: {"value": 4, "unit": "mL"}
